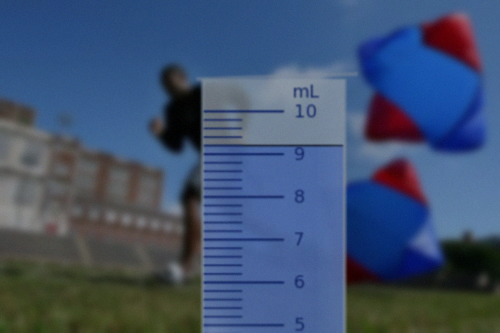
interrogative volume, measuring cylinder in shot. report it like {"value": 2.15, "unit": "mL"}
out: {"value": 9.2, "unit": "mL"}
